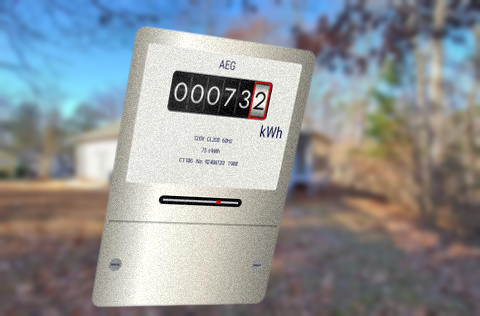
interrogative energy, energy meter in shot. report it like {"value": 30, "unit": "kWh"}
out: {"value": 73.2, "unit": "kWh"}
